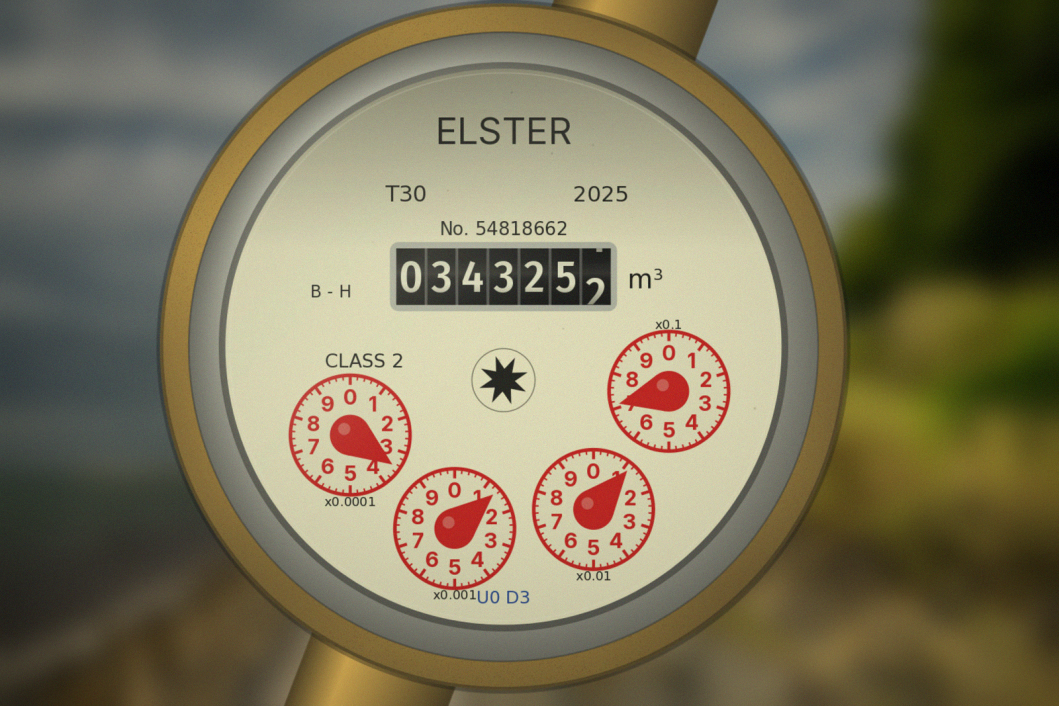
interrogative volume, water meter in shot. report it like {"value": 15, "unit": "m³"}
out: {"value": 343251.7113, "unit": "m³"}
